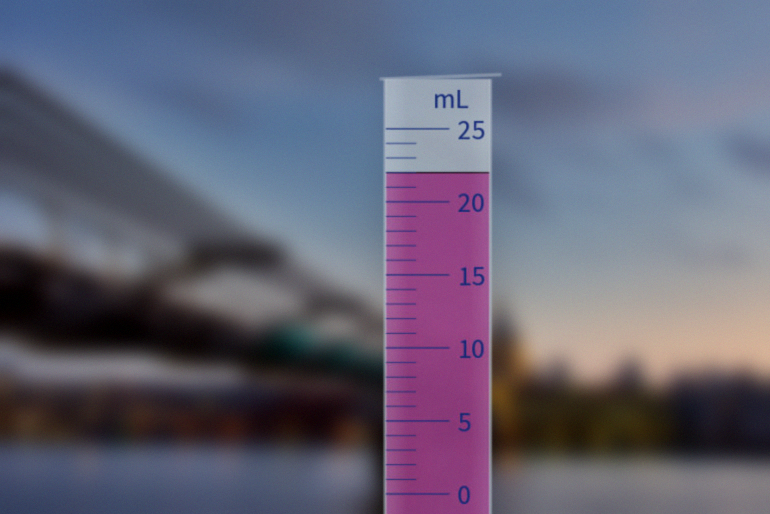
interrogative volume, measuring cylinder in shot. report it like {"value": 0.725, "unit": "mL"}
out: {"value": 22, "unit": "mL"}
